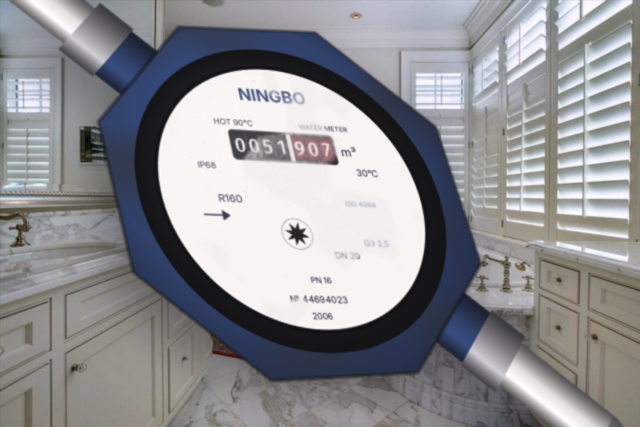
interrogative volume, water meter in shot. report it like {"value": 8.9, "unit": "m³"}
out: {"value": 51.907, "unit": "m³"}
